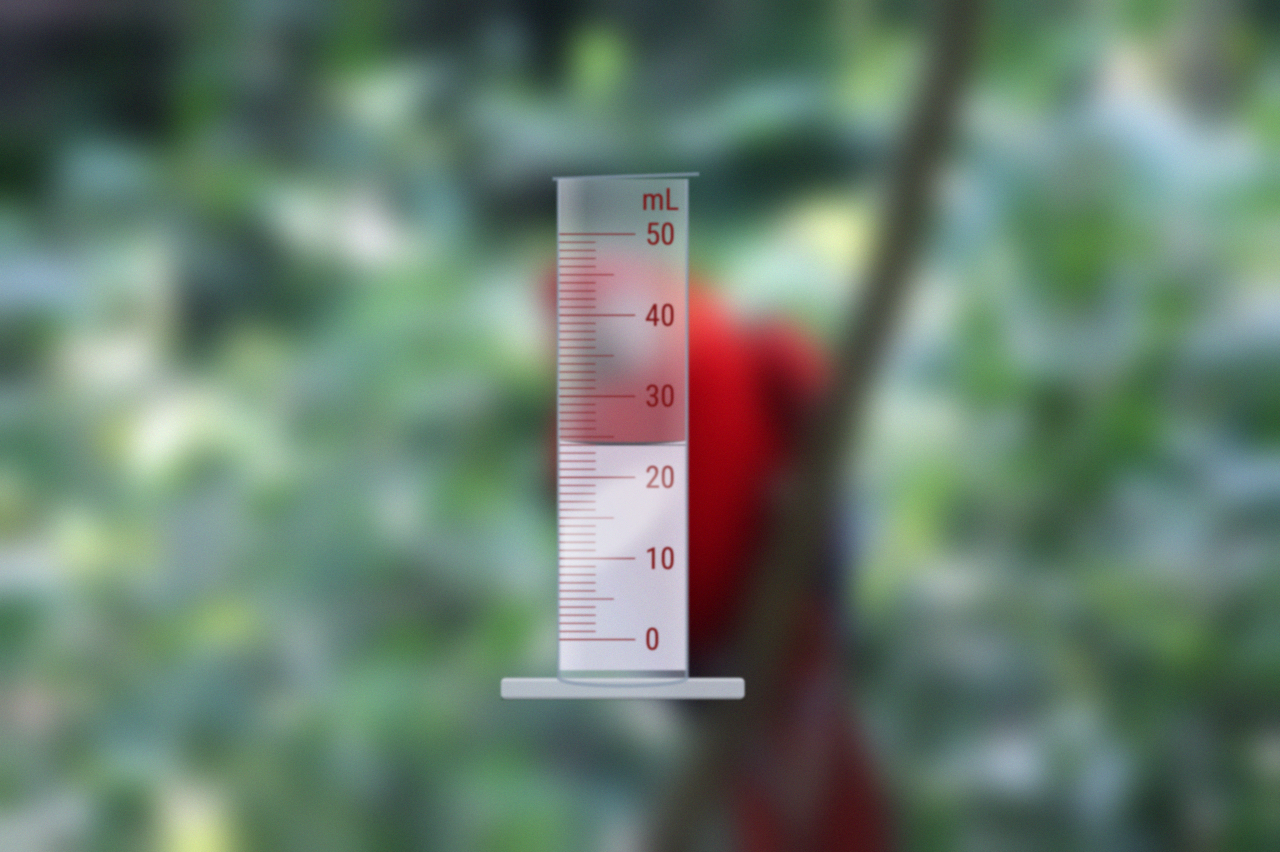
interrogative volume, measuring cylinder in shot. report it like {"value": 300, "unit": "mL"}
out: {"value": 24, "unit": "mL"}
